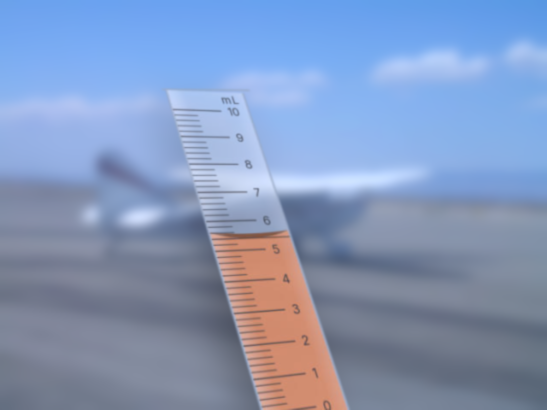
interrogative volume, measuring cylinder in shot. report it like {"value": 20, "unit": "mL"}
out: {"value": 5.4, "unit": "mL"}
